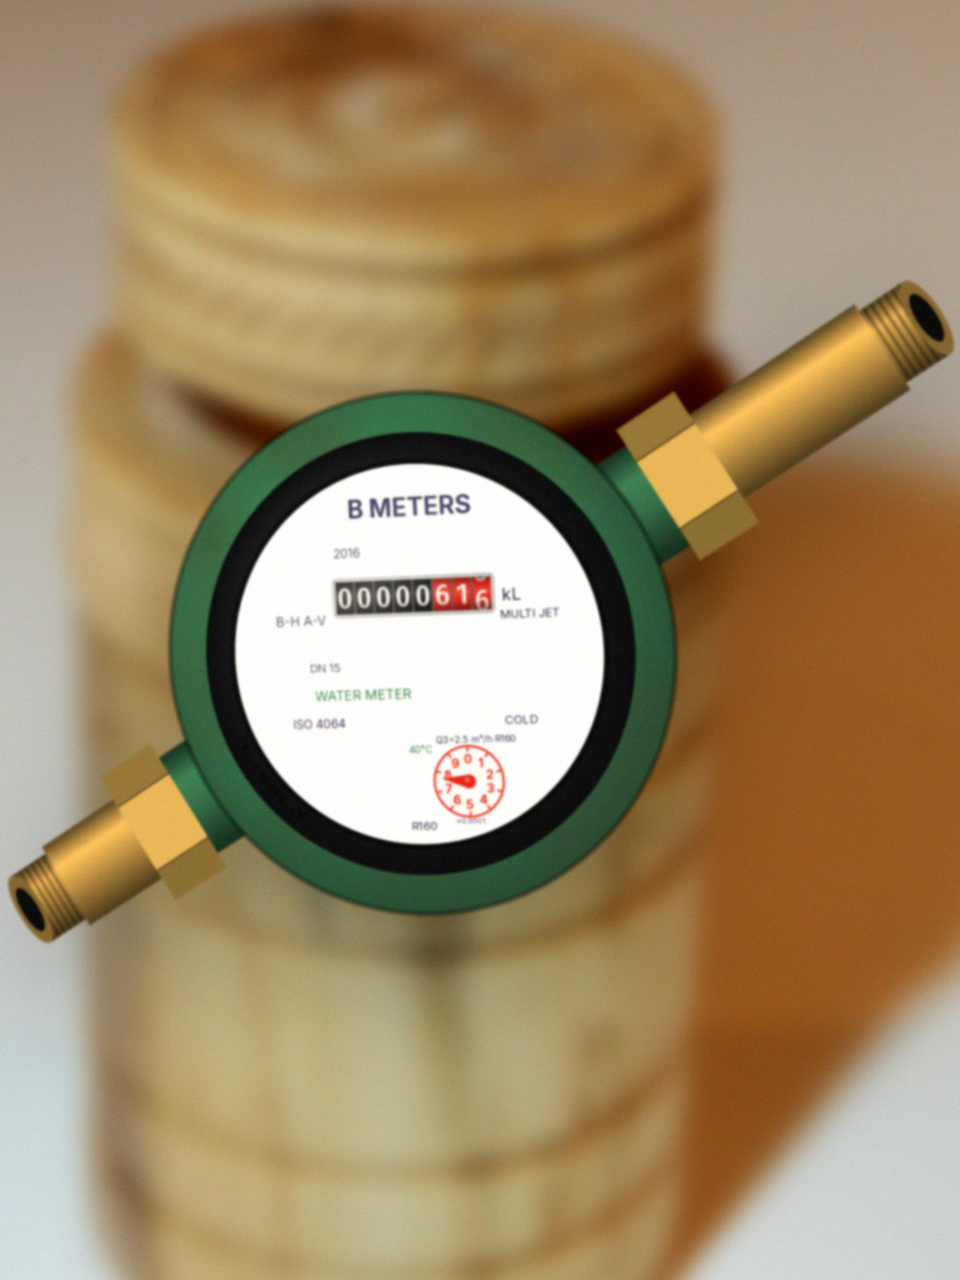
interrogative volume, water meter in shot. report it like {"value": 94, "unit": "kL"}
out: {"value": 0.6157, "unit": "kL"}
